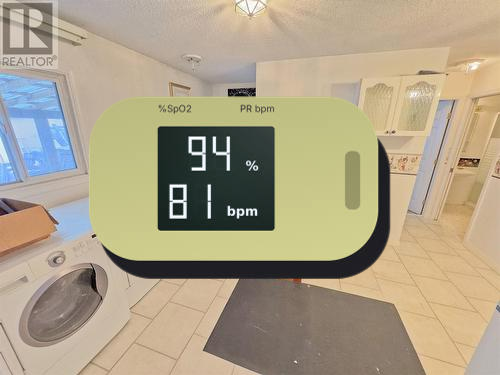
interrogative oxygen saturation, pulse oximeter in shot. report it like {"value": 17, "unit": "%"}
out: {"value": 94, "unit": "%"}
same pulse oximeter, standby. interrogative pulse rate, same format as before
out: {"value": 81, "unit": "bpm"}
